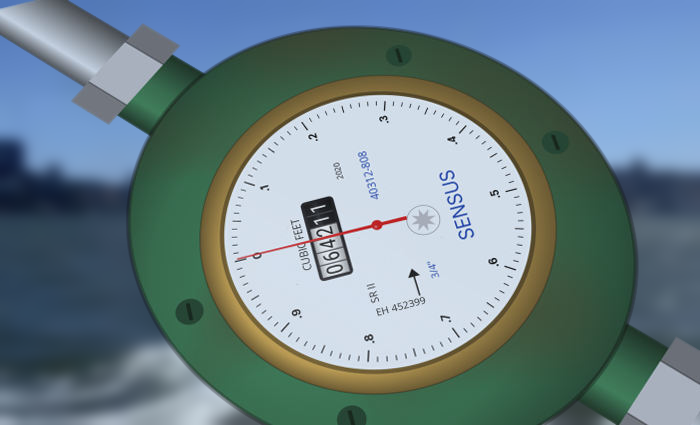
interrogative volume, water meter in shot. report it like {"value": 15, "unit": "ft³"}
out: {"value": 64211.00, "unit": "ft³"}
